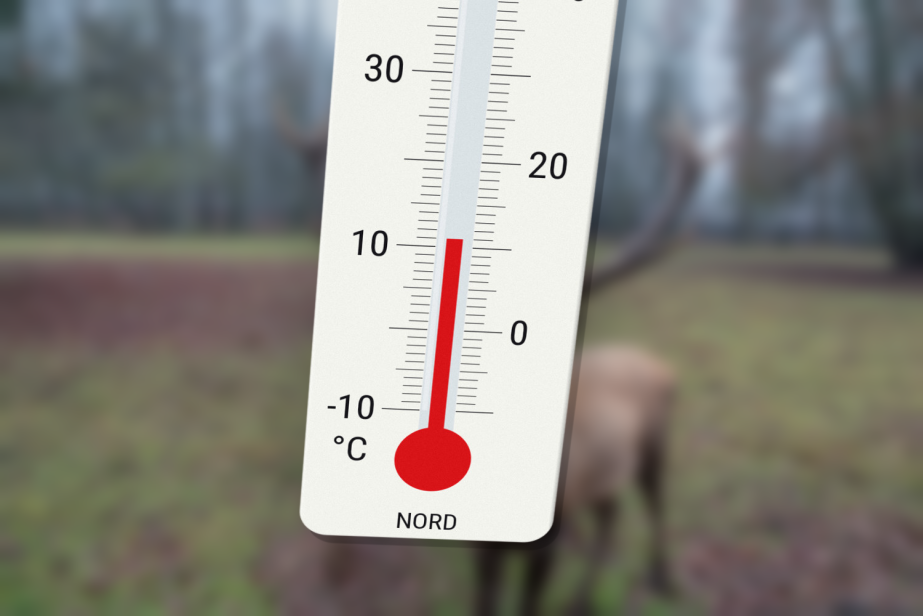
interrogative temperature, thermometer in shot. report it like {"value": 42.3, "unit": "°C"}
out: {"value": 11, "unit": "°C"}
